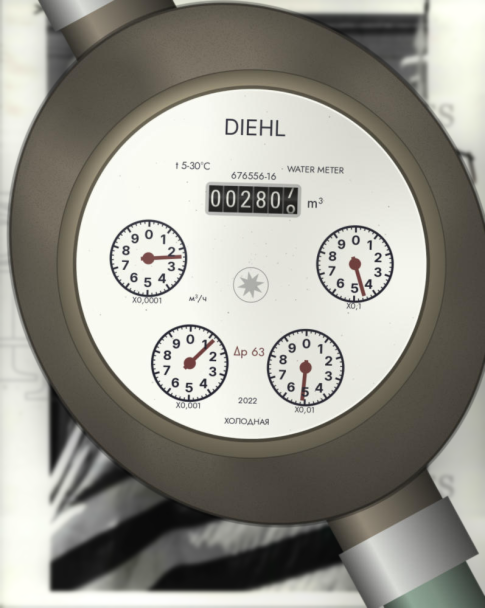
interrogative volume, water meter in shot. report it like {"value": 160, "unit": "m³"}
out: {"value": 2807.4512, "unit": "m³"}
